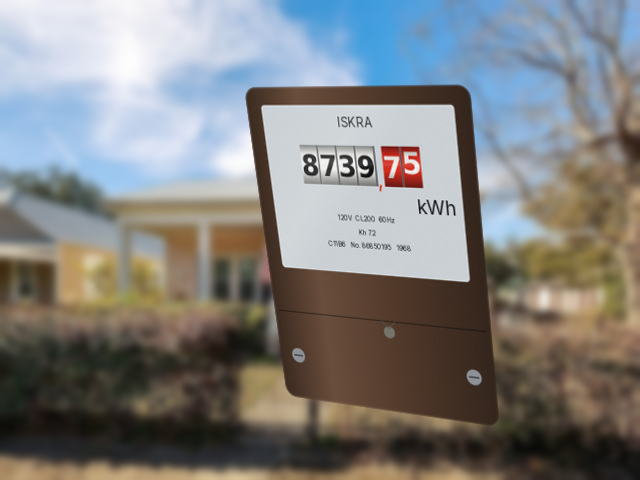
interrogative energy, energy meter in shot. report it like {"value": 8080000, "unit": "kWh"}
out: {"value": 8739.75, "unit": "kWh"}
